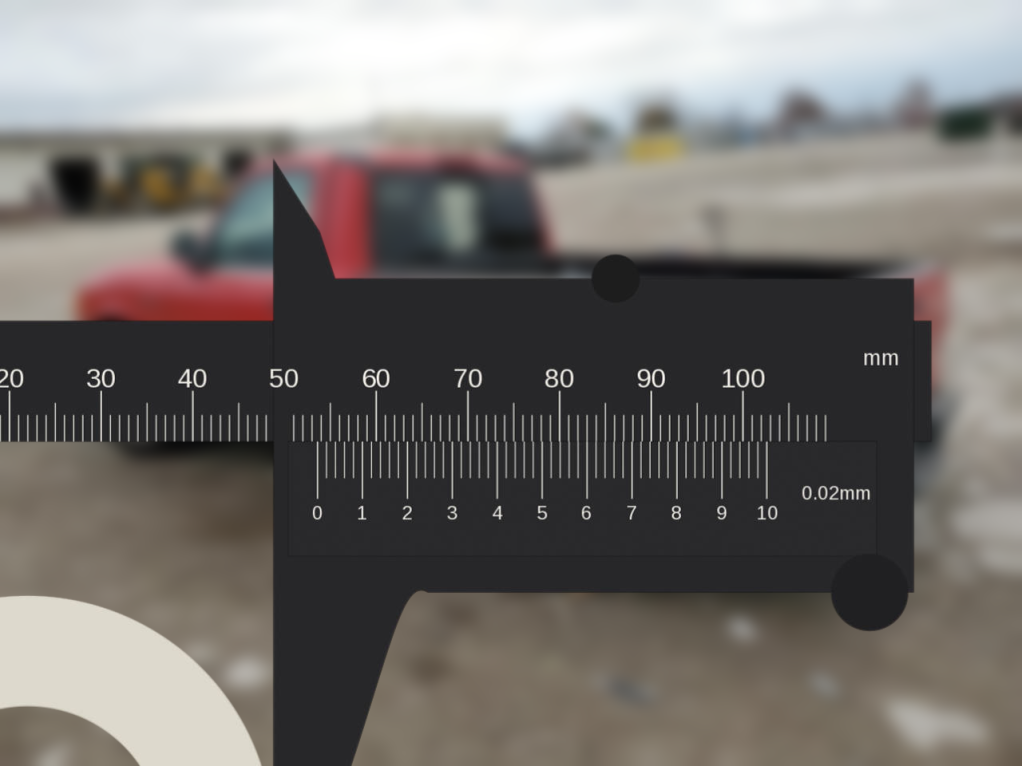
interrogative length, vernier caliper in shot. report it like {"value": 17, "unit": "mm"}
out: {"value": 53.6, "unit": "mm"}
